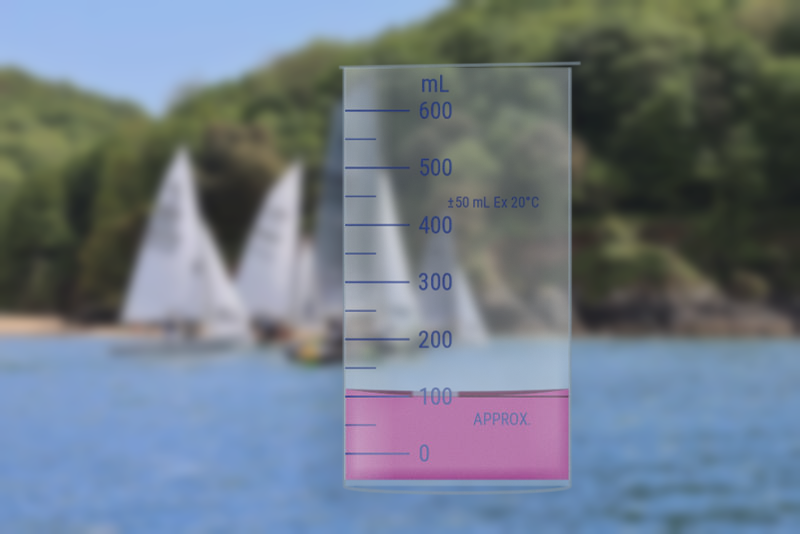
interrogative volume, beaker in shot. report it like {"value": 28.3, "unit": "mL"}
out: {"value": 100, "unit": "mL"}
